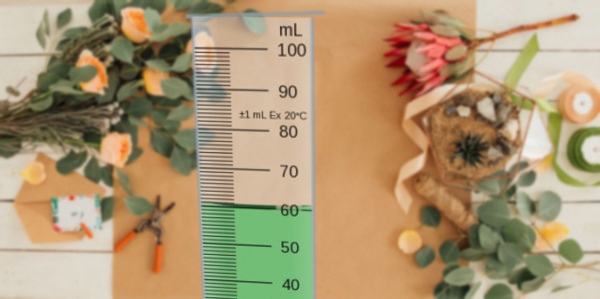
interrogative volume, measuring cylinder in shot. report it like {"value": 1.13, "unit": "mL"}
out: {"value": 60, "unit": "mL"}
